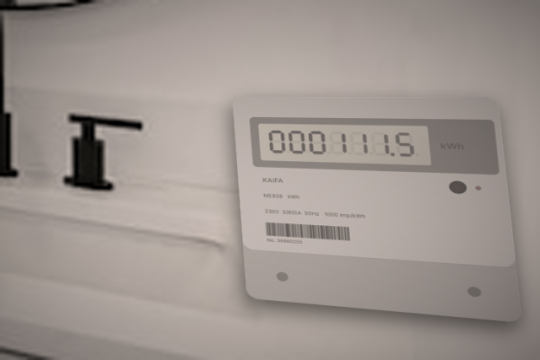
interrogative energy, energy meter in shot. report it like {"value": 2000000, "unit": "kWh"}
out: {"value": 111.5, "unit": "kWh"}
